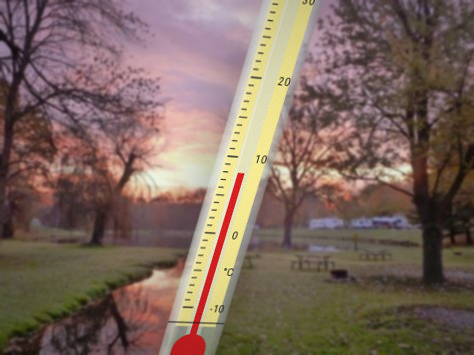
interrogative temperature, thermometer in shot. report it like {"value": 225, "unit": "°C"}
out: {"value": 8, "unit": "°C"}
